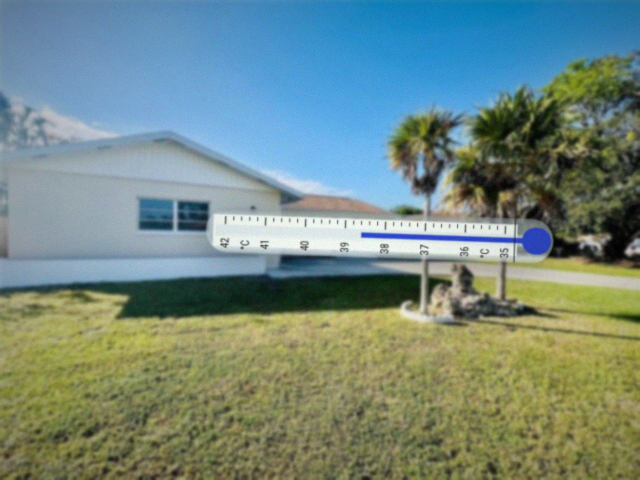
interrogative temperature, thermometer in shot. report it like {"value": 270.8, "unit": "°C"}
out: {"value": 38.6, "unit": "°C"}
